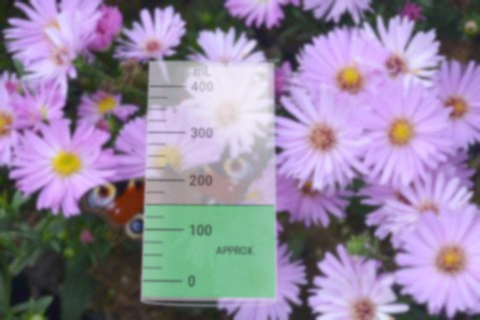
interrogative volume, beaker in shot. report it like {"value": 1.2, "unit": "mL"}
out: {"value": 150, "unit": "mL"}
